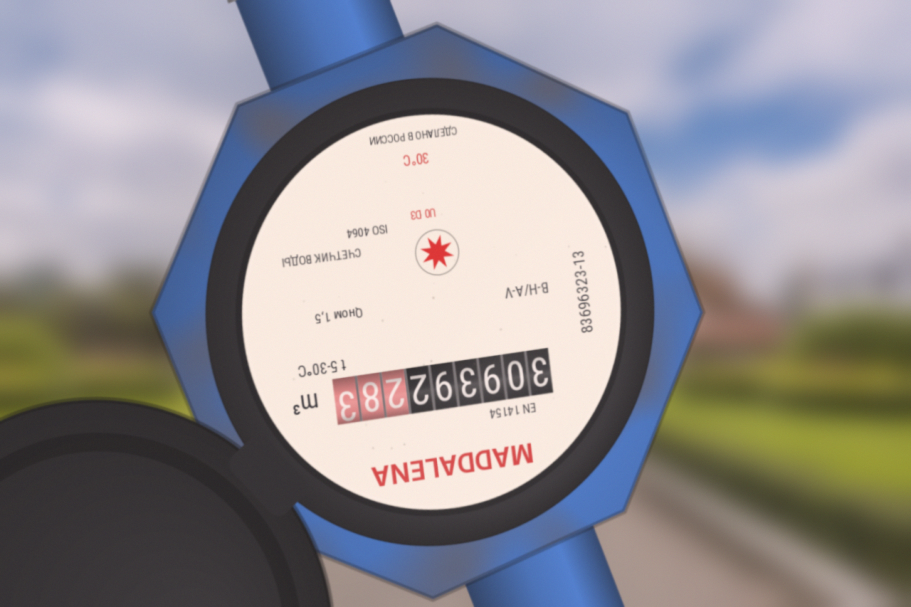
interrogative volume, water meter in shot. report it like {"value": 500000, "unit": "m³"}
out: {"value": 309392.283, "unit": "m³"}
